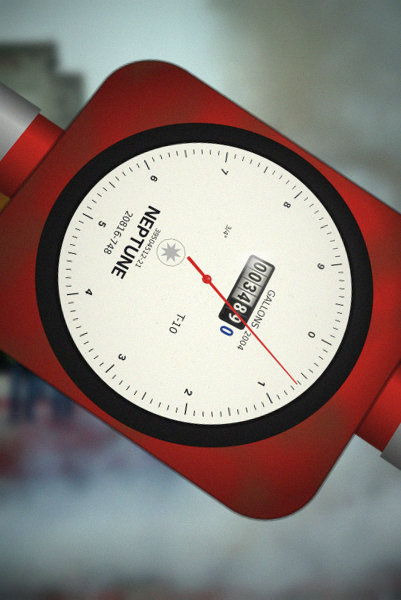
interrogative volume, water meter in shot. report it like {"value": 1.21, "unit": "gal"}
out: {"value": 34890.6, "unit": "gal"}
